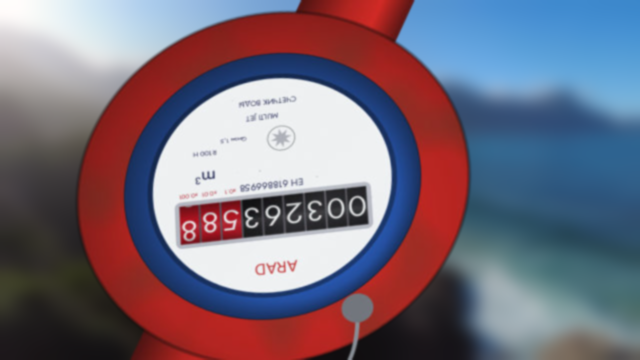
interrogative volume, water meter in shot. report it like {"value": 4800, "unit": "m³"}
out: {"value": 3263.588, "unit": "m³"}
